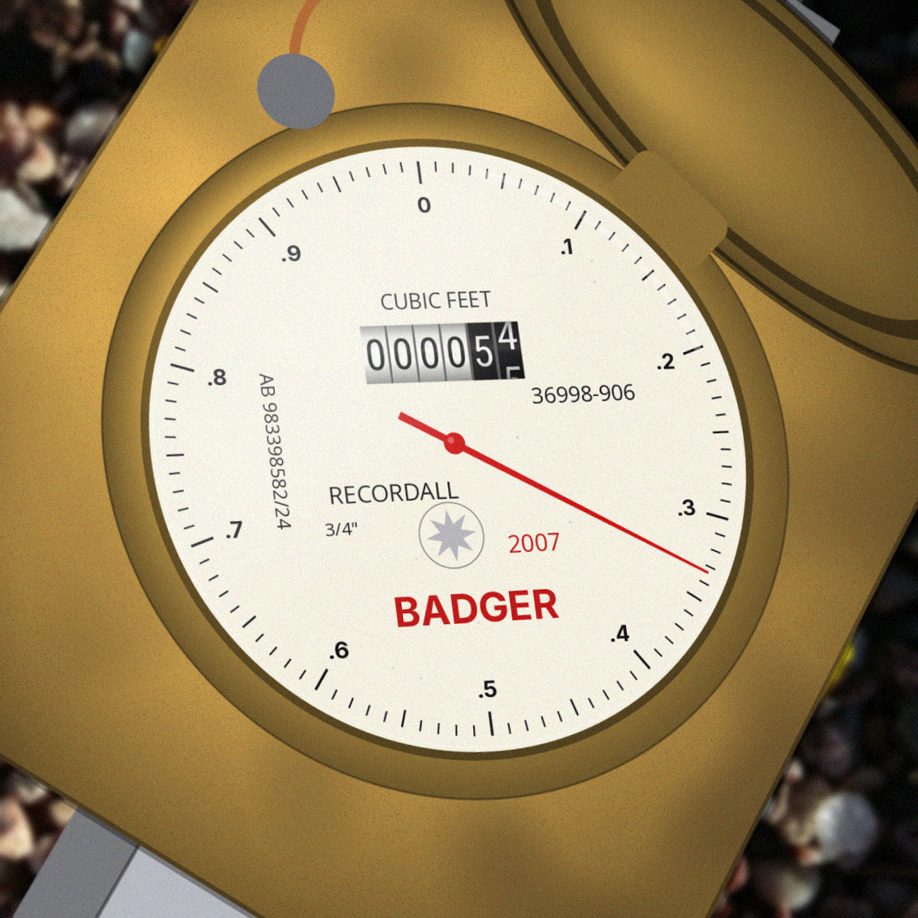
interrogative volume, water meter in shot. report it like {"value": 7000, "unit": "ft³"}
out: {"value": 54.33, "unit": "ft³"}
